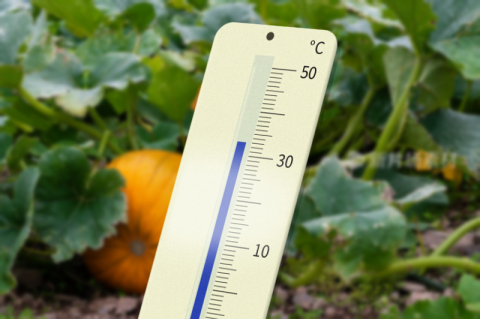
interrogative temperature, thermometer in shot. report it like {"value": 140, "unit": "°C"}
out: {"value": 33, "unit": "°C"}
